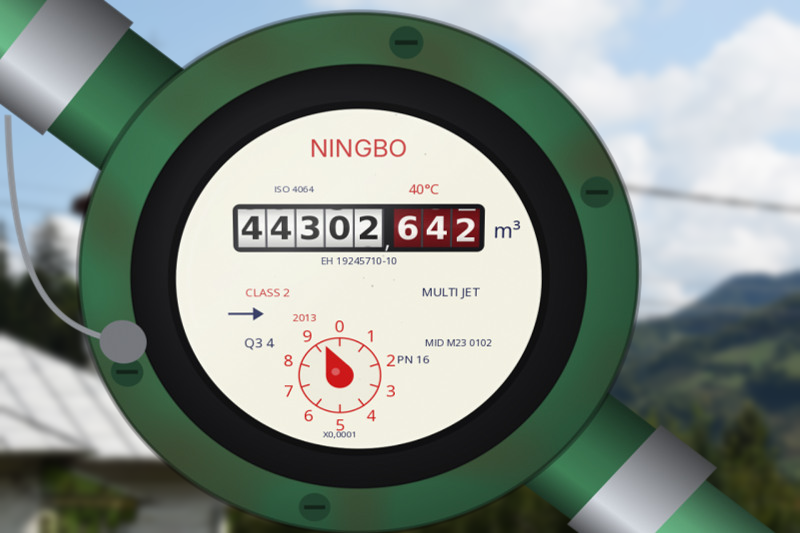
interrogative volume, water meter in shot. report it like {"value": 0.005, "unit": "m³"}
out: {"value": 44302.6419, "unit": "m³"}
